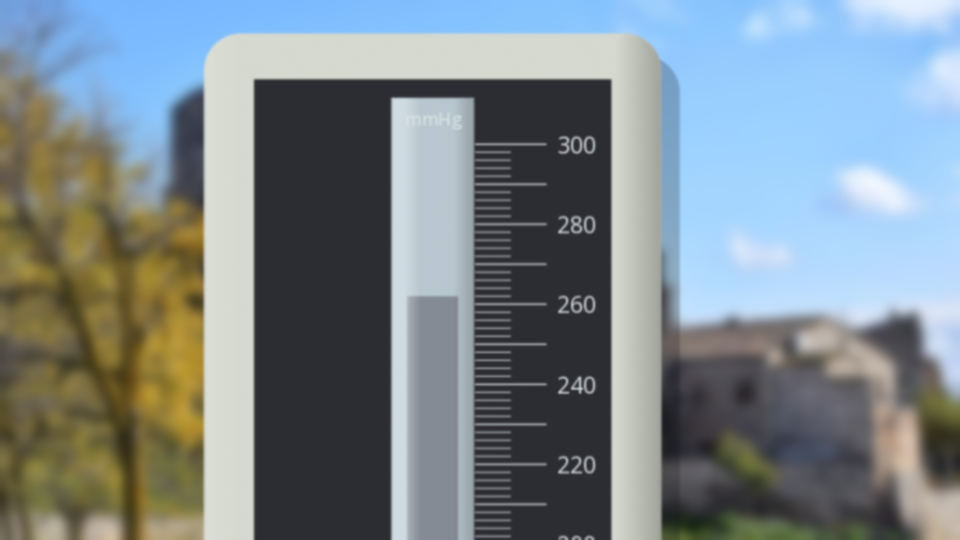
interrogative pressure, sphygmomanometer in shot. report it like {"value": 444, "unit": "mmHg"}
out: {"value": 262, "unit": "mmHg"}
